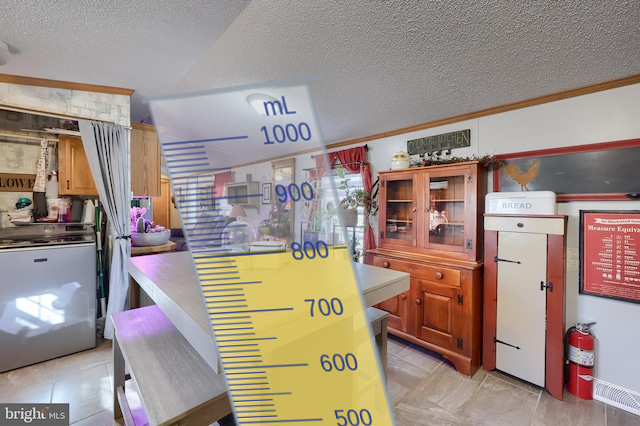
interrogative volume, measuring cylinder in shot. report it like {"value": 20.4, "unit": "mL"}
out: {"value": 800, "unit": "mL"}
